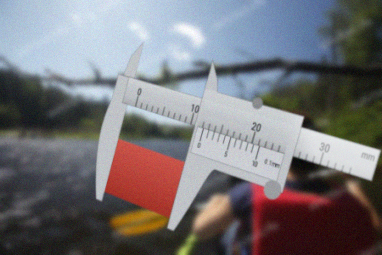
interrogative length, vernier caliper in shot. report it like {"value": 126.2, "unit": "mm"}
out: {"value": 12.2, "unit": "mm"}
